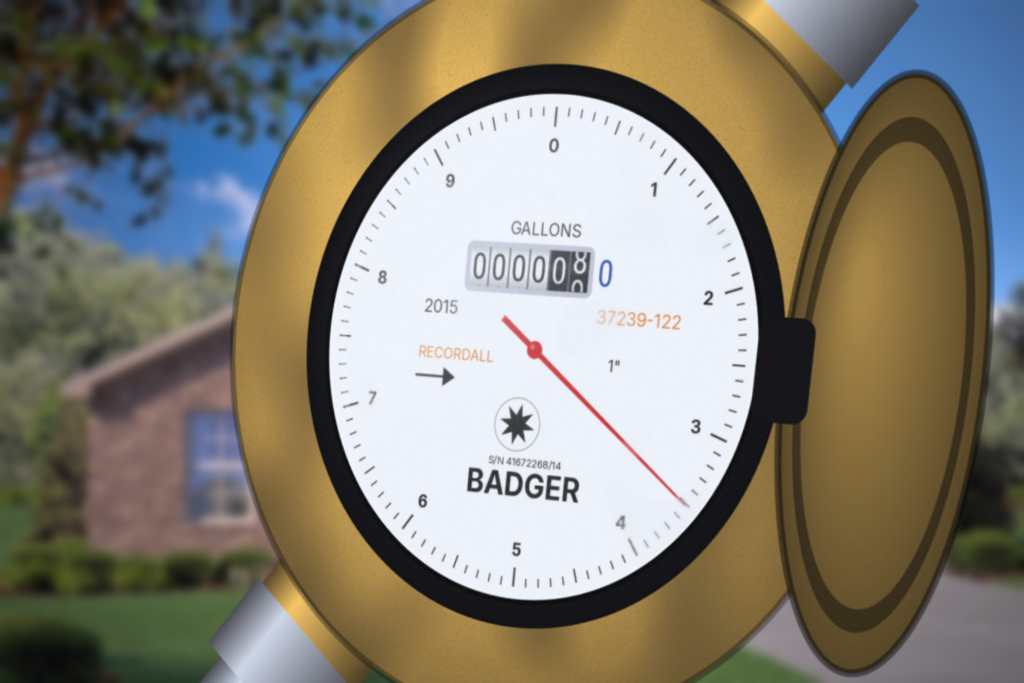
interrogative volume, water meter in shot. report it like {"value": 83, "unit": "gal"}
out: {"value": 83.5, "unit": "gal"}
